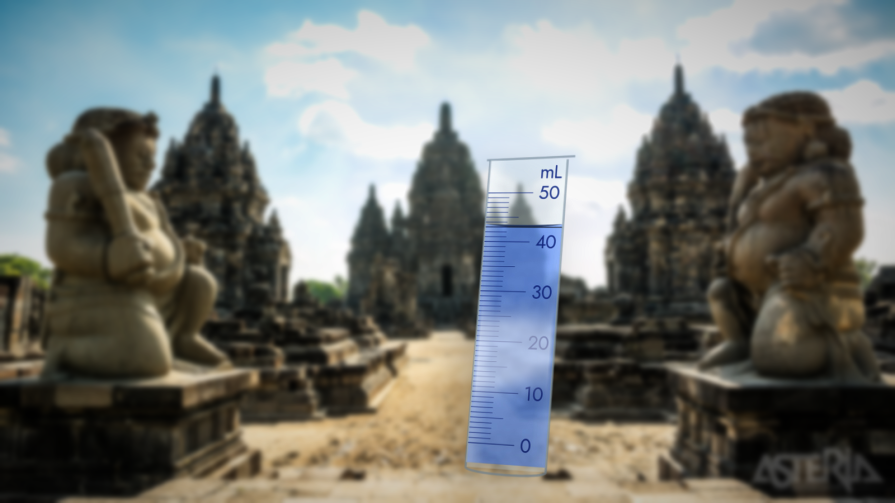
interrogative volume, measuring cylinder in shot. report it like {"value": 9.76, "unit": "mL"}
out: {"value": 43, "unit": "mL"}
